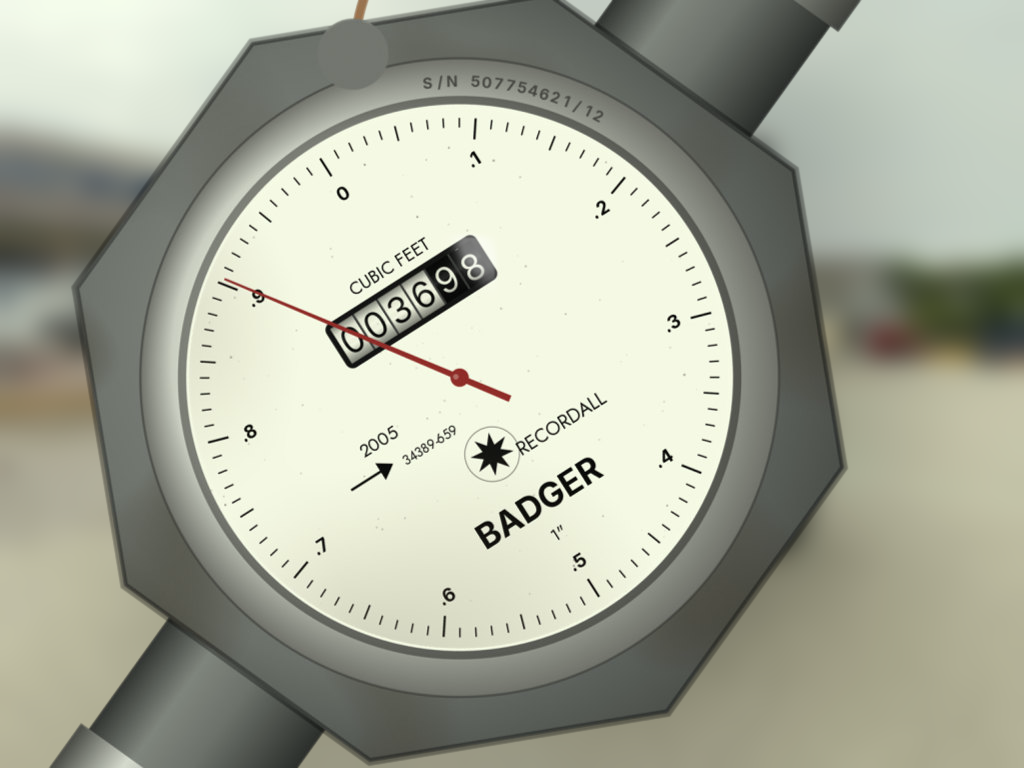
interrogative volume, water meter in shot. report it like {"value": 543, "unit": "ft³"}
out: {"value": 3697.90, "unit": "ft³"}
